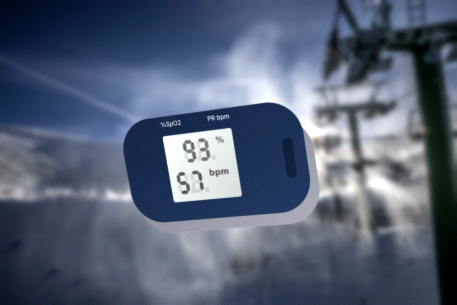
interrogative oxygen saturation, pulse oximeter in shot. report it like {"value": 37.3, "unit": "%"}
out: {"value": 93, "unit": "%"}
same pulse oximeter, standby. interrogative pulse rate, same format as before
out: {"value": 57, "unit": "bpm"}
